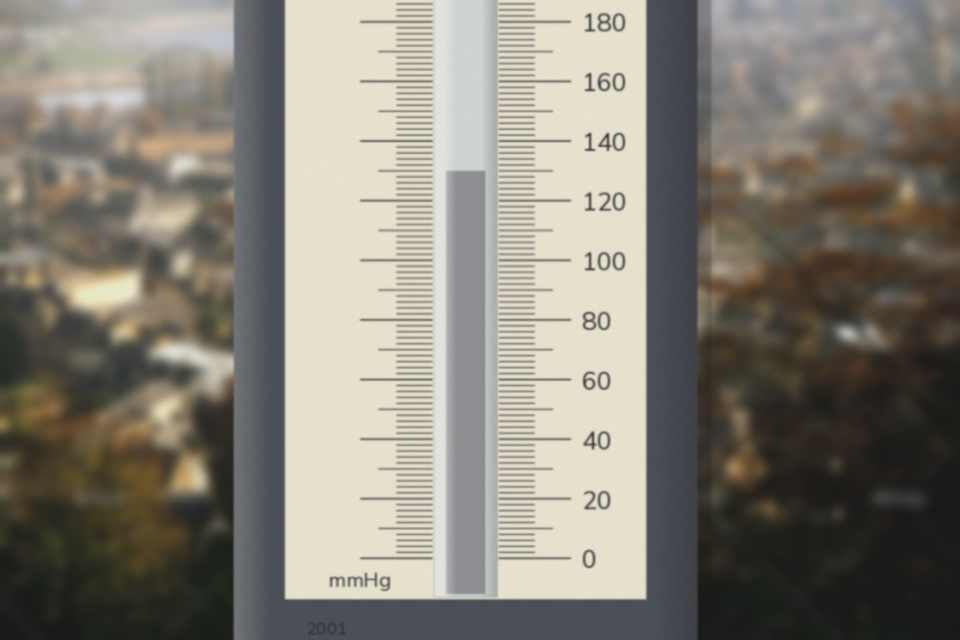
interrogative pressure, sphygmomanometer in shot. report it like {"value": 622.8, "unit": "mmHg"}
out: {"value": 130, "unit": "mmHg"}
